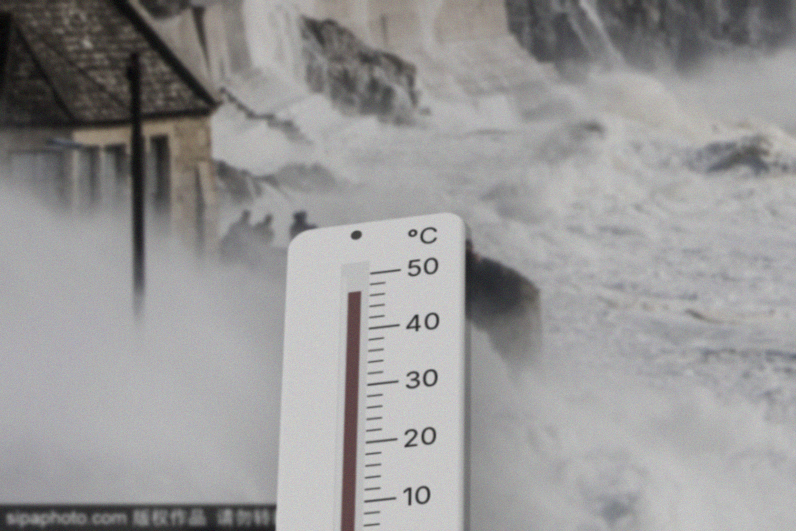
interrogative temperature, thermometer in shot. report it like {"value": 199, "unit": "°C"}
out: {"value": 47, "unit": "°C"}
